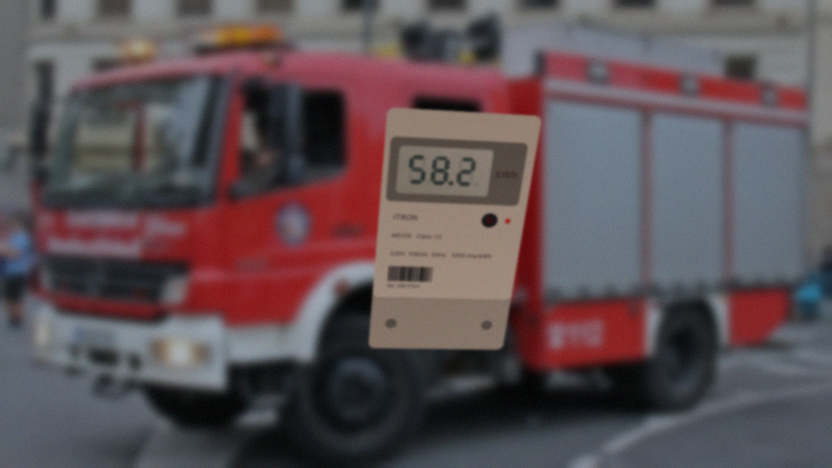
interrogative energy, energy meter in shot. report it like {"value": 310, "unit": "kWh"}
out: {"value": 58.2, "unit": "kWh"}
